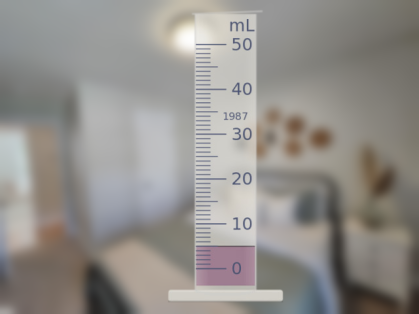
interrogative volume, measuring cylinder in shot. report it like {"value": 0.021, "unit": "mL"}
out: {"value": 5, "unit": "mL"}
